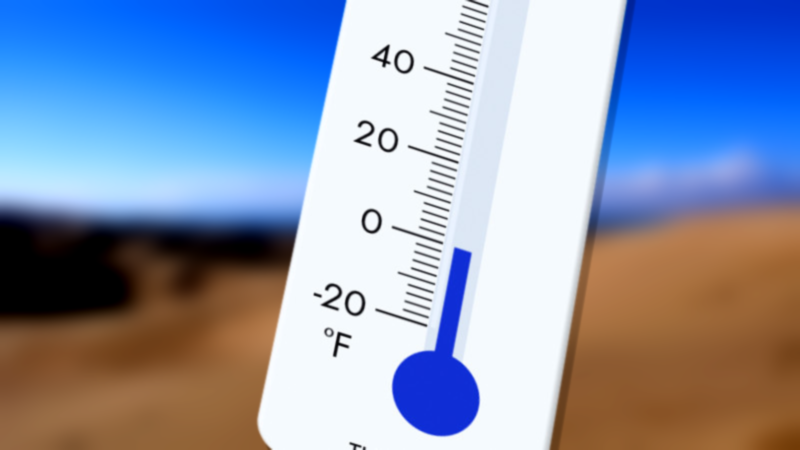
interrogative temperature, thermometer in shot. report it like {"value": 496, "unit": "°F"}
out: {"value": 0, "unit": "°F"}
